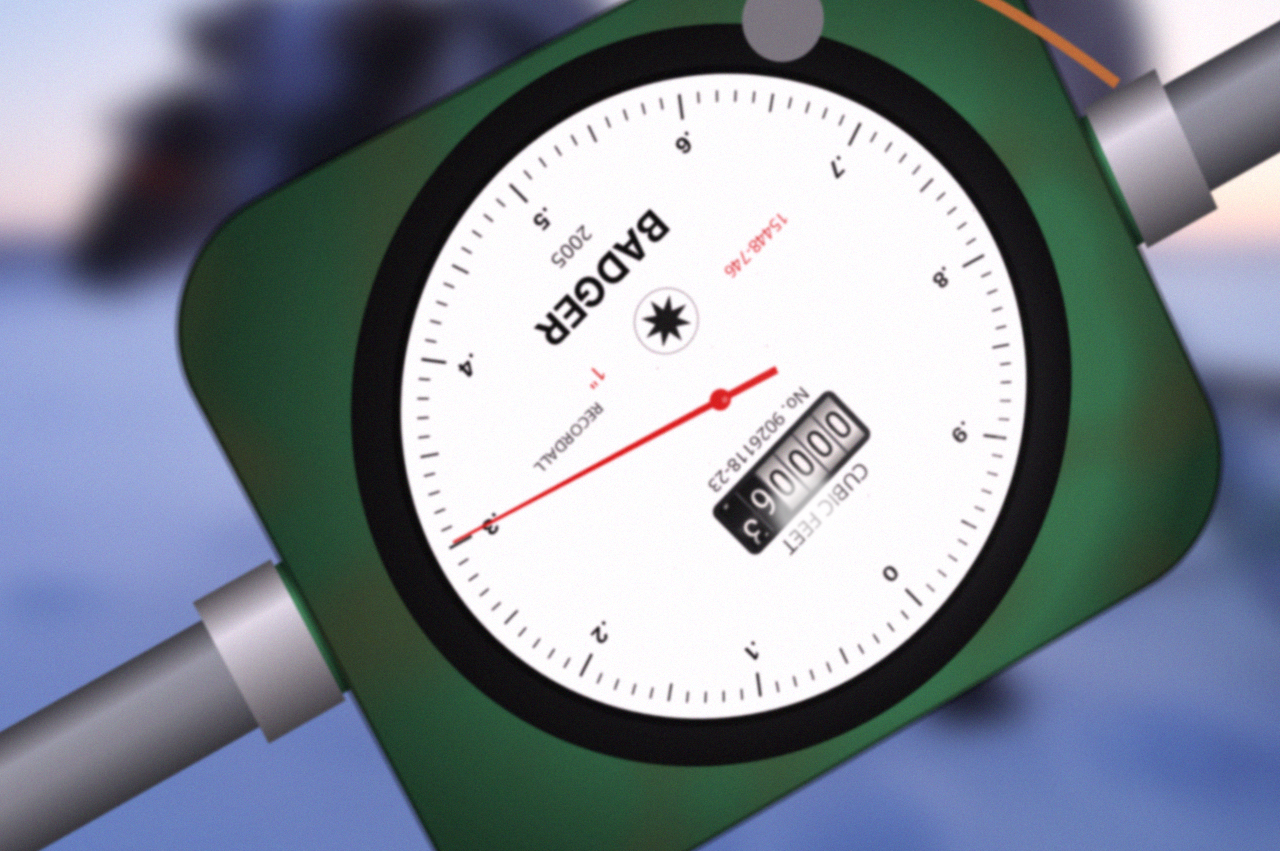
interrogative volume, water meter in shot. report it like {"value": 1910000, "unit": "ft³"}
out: {"value": 63.30, "unit": "ft³"}
